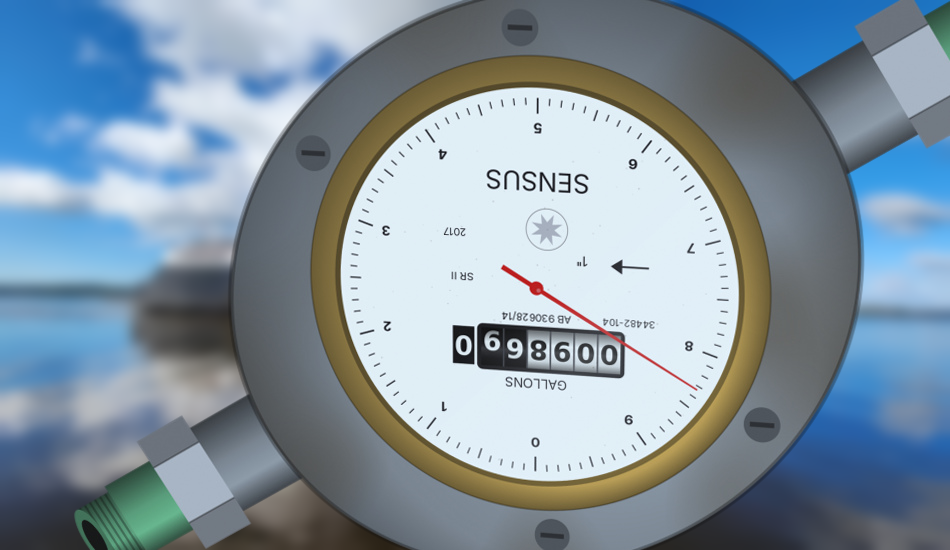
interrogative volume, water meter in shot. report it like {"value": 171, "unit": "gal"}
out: {"value": 98688.3, "unit": "gal"}
